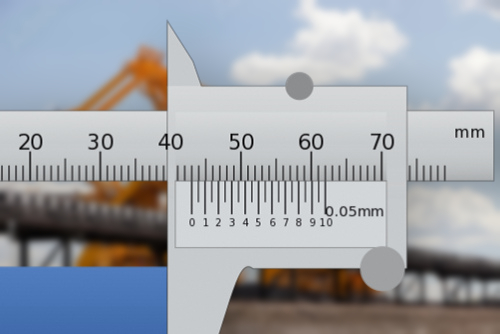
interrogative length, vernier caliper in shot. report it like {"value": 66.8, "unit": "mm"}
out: {"value": 43.0, "unit": "mm"}
